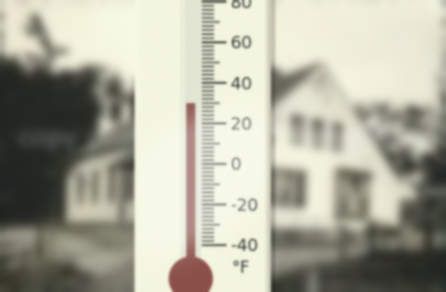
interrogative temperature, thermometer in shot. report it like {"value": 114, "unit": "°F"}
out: {"value": 30, "unit": "°F"}
